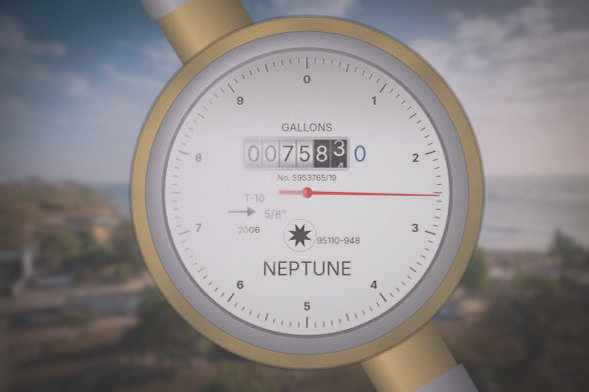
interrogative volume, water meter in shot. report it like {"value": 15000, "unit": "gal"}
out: {"value": 75832.5, "unit": "gal"}
